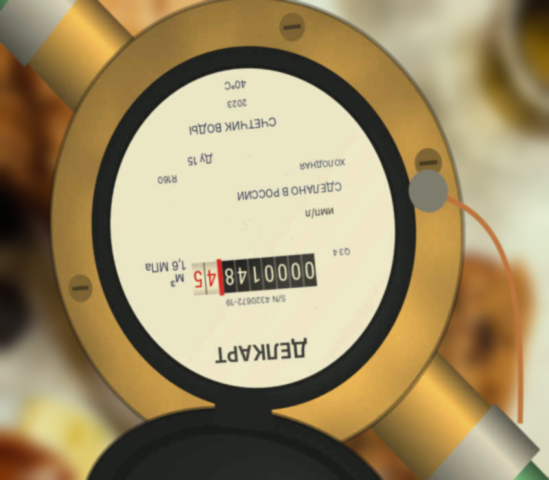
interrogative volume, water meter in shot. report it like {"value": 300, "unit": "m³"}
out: {"value": 148.45, "unit": "m³"}
